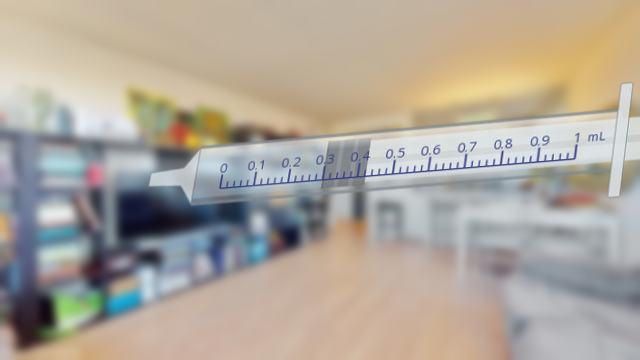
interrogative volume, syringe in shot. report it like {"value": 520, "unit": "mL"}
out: {"value": 0.3, "unit": "mL"}
